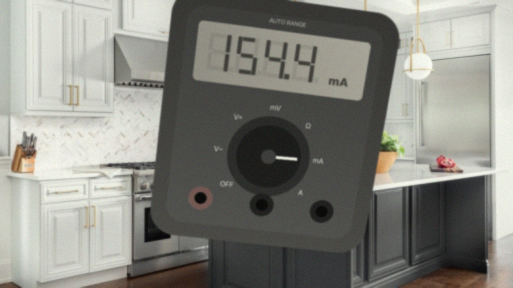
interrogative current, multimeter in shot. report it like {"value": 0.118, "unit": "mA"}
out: {"value": 154.4, "unit": "mA"}
